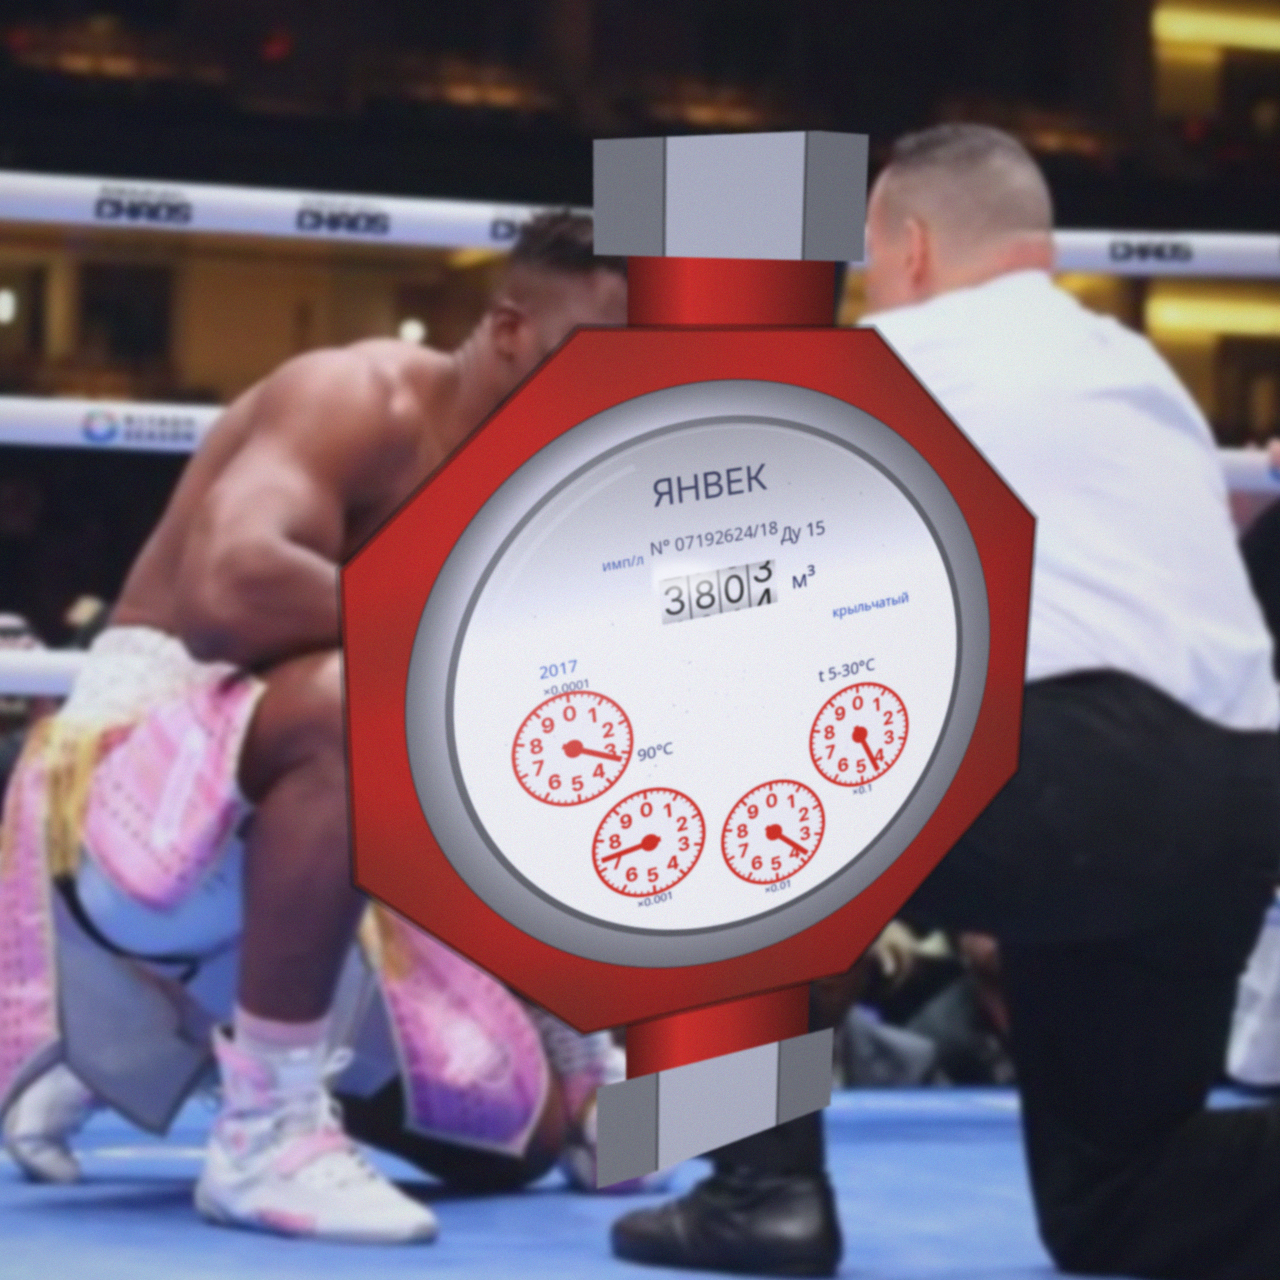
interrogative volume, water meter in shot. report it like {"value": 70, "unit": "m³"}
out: {"value": 3803.4373, "unit": "m³"}
